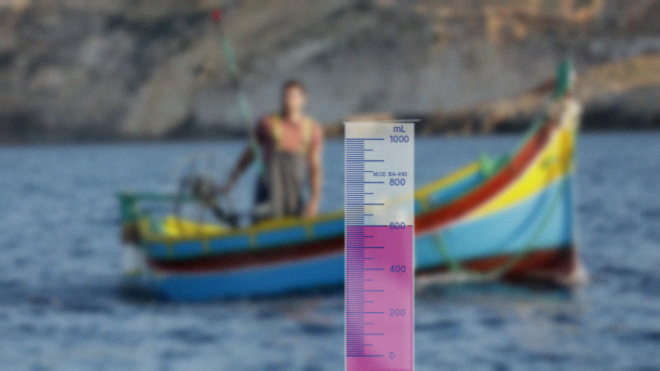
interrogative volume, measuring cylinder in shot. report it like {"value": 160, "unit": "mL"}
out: {"value": 600, "unit": "mL"}
